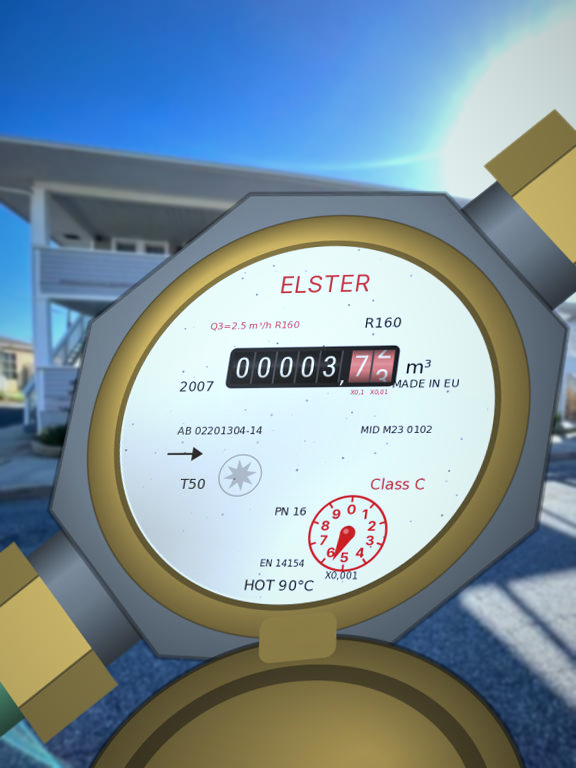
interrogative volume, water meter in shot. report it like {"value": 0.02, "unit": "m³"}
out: {"value": 3.725, "unit": "m³"}
